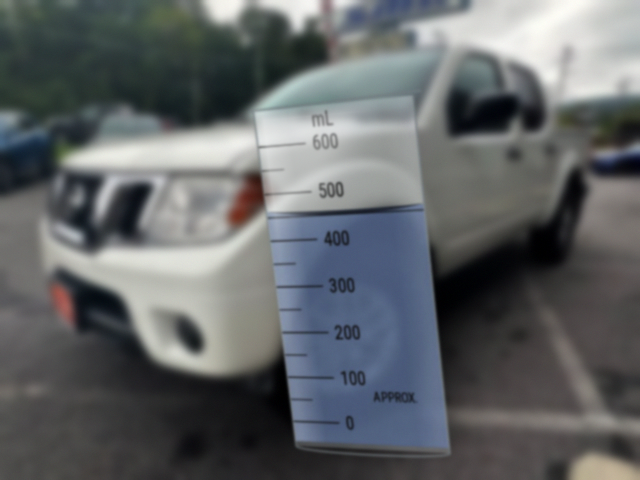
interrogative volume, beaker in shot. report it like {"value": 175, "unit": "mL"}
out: {"value": 450, "unit": "mL"}
